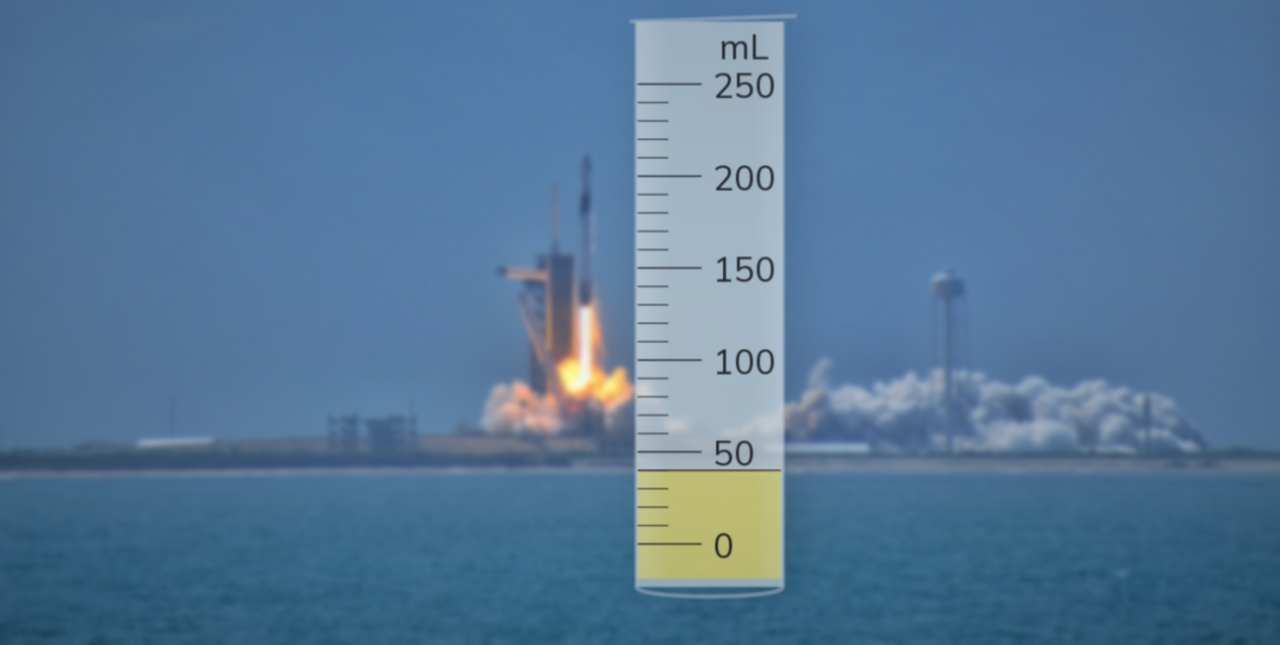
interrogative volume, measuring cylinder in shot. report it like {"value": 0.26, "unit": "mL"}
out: {"value": 40, "unit": "mL"}
